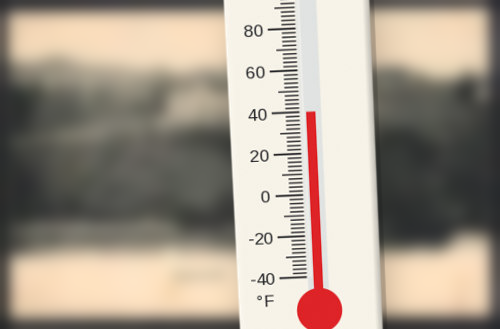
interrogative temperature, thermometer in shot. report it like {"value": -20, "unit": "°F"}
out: {"value": 40, "unit": "°F"}
